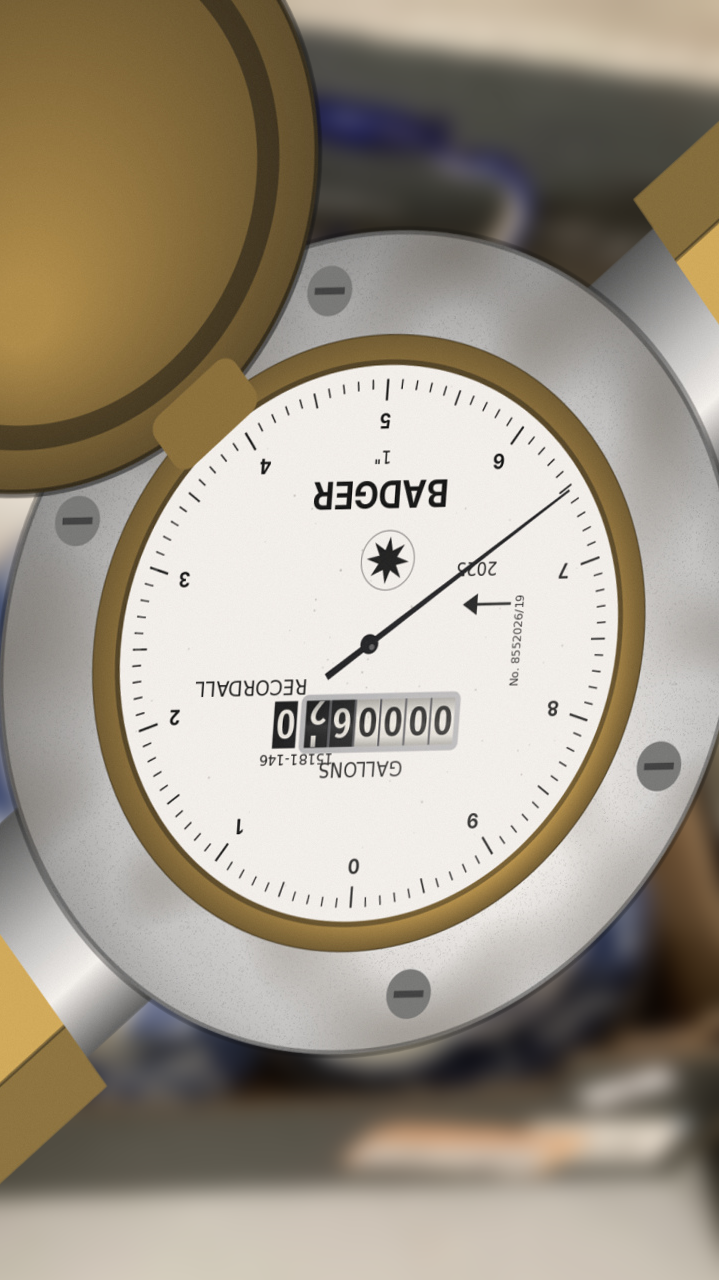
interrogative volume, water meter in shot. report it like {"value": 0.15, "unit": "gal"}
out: {"value": 616.5, "unit": "gal"}
